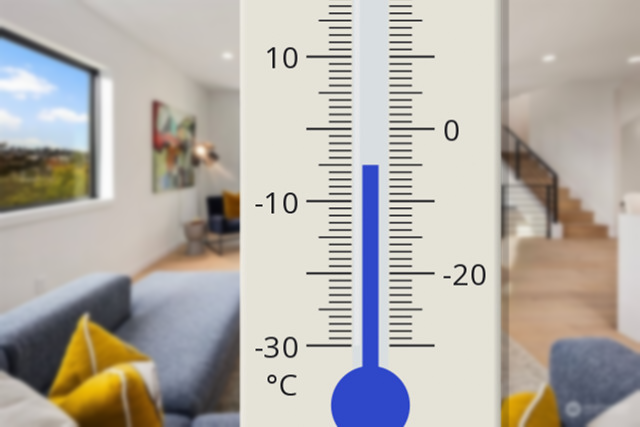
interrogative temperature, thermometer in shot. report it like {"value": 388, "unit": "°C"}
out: {"value": -5, "unit": "°C"}
